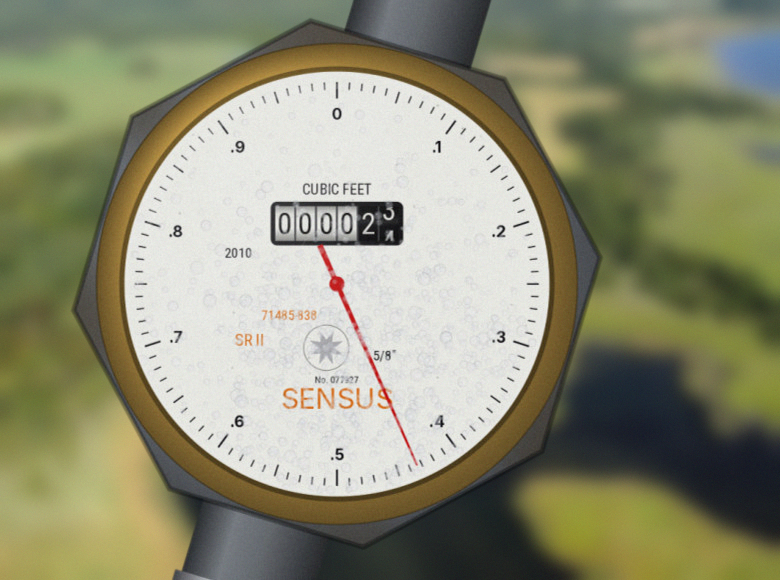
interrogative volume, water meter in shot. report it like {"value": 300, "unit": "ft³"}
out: {"value": 23.43, "unit": "ft³"}
